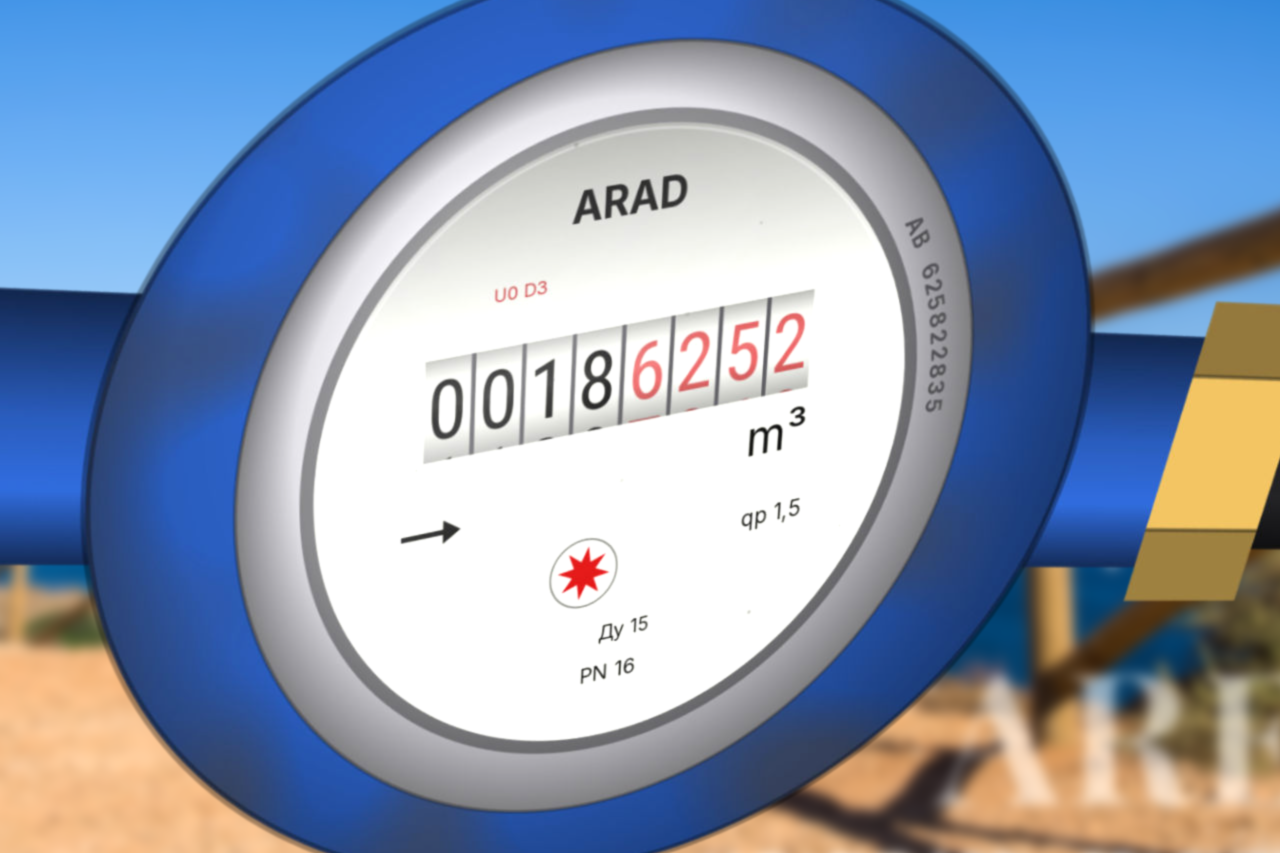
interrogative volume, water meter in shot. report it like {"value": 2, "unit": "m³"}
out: {"value": 18.6252, "unit": "m³"}
